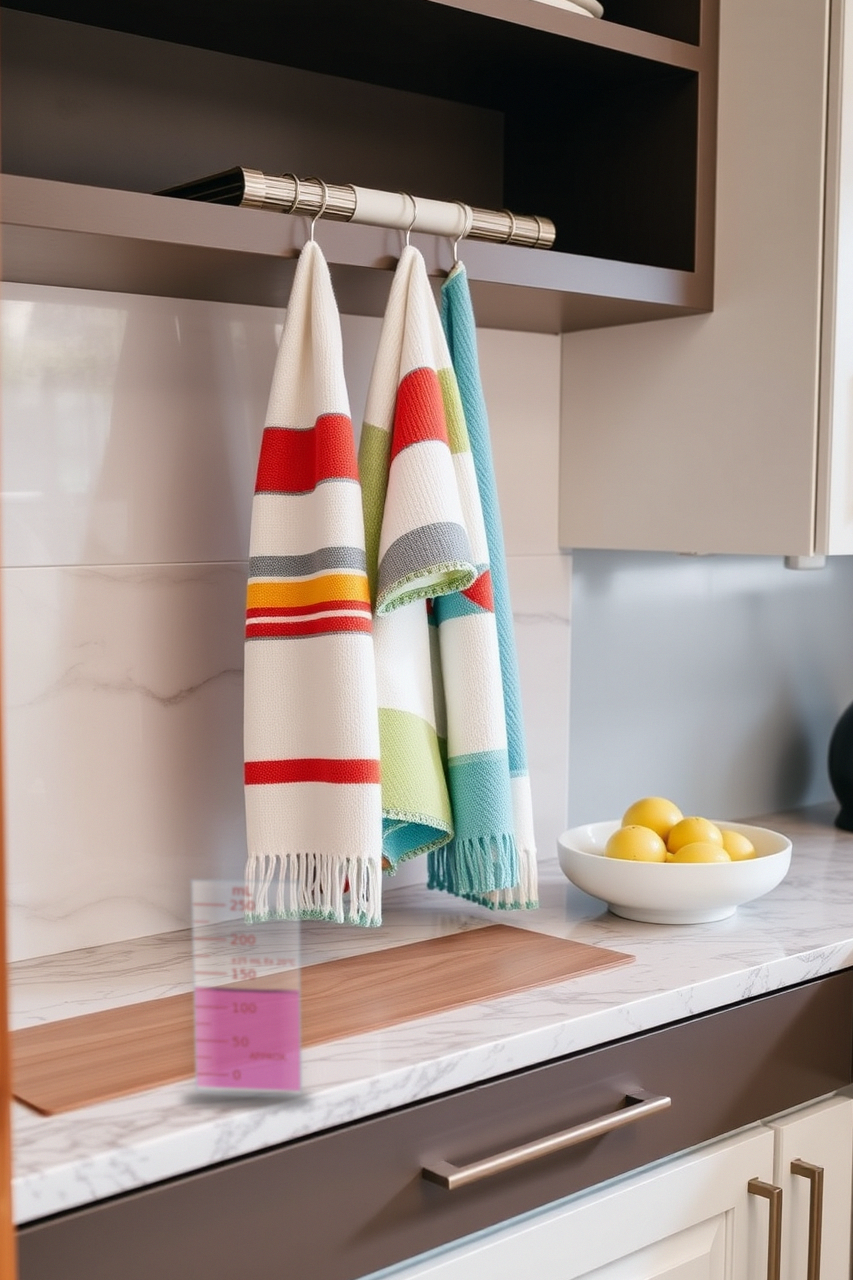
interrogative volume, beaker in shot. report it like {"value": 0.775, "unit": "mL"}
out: {"value": 125, "unit": "mL"}
